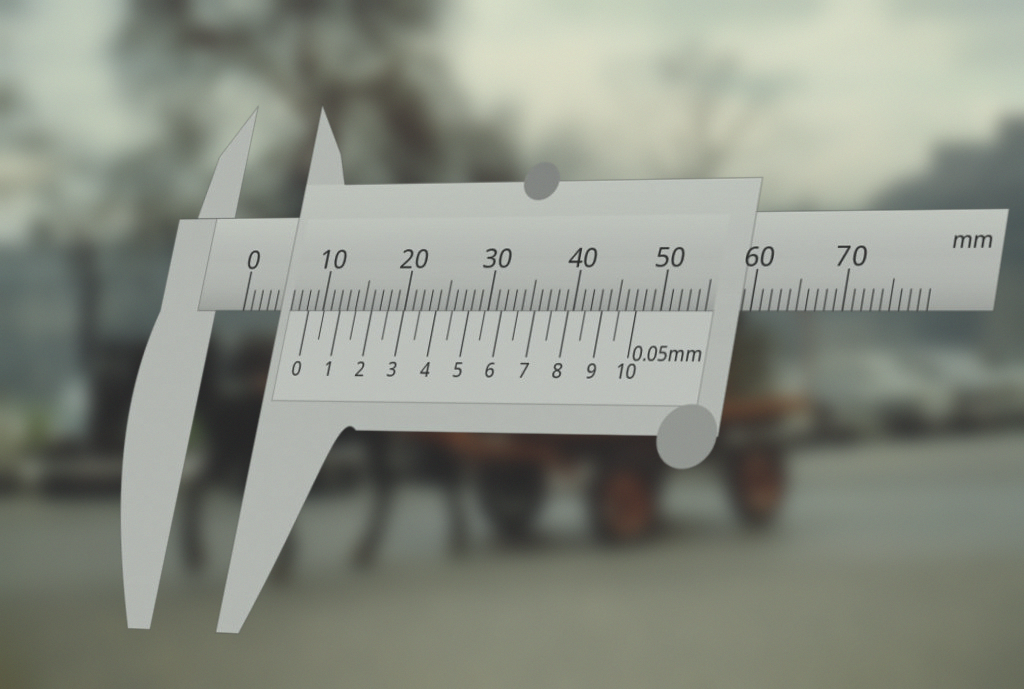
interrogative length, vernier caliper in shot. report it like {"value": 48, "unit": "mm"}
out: {"value": 8.2, "unit": "mm"}
